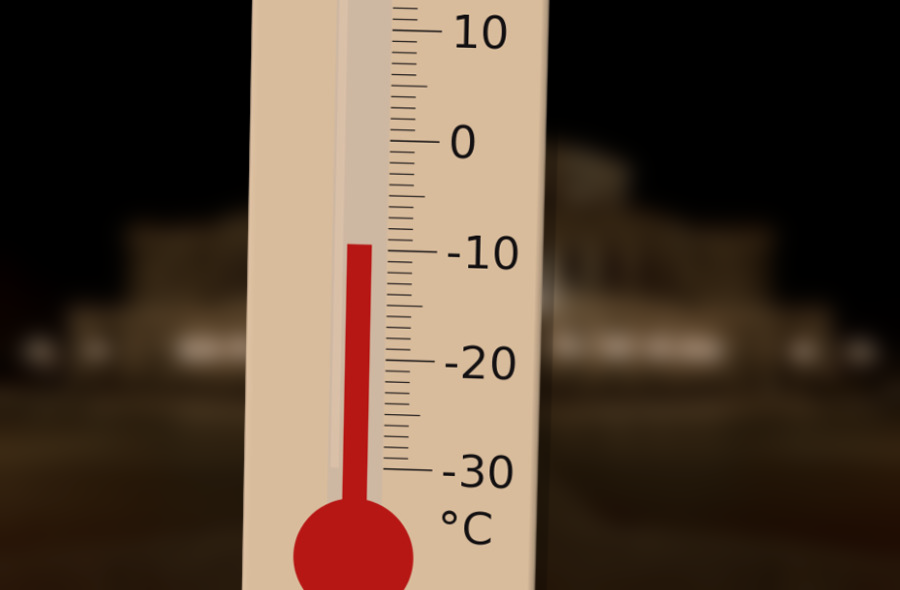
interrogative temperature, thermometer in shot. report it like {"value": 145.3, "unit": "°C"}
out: {"value": -9.5, "unit": "°C"}
